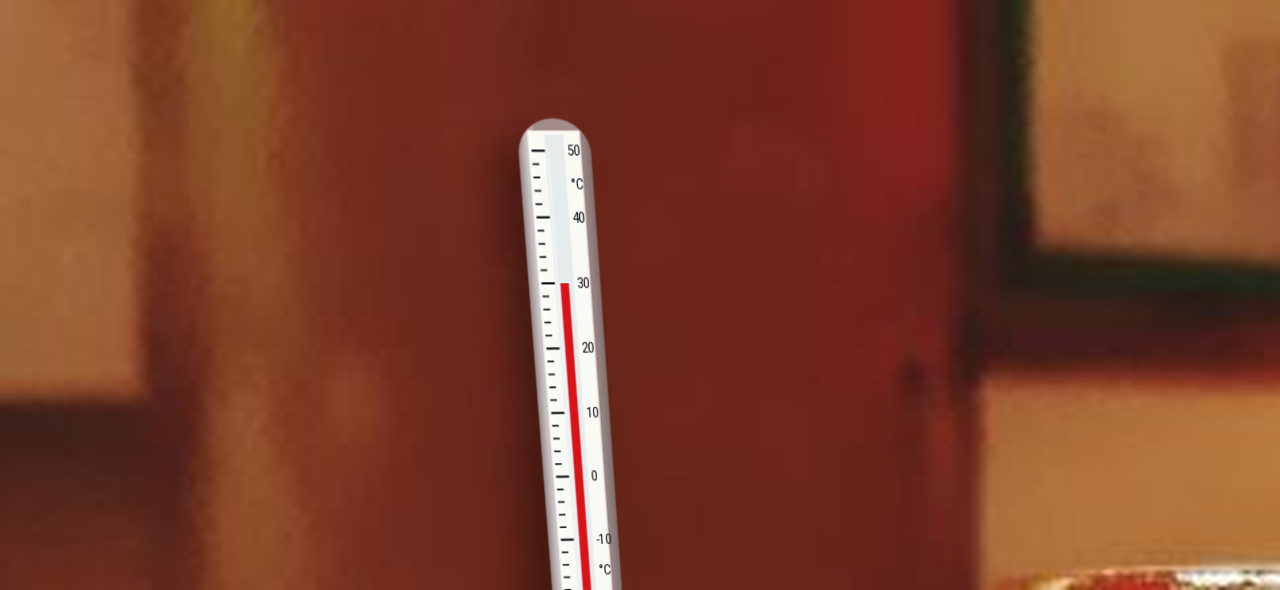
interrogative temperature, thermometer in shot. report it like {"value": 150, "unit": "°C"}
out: {"value": 30, "unit": "°C"}
